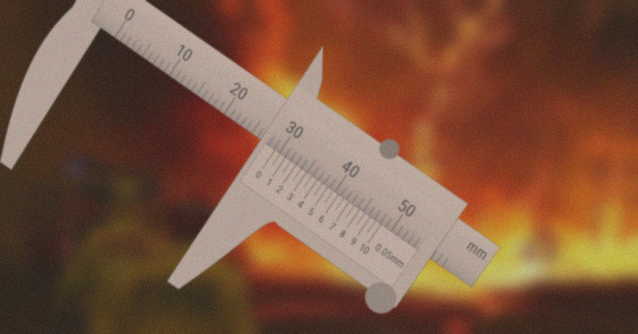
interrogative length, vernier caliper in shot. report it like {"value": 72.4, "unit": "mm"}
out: {"value": 29.2, "unit": "mm"}
